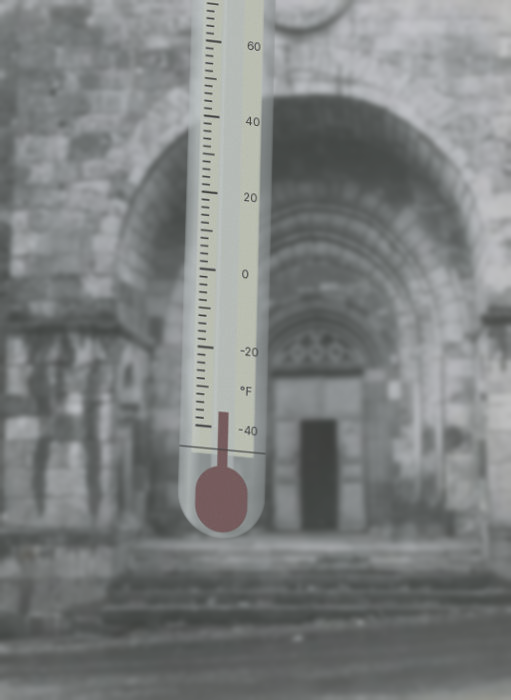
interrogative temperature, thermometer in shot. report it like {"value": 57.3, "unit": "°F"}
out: {"value": -36, "unit": "°F"}
